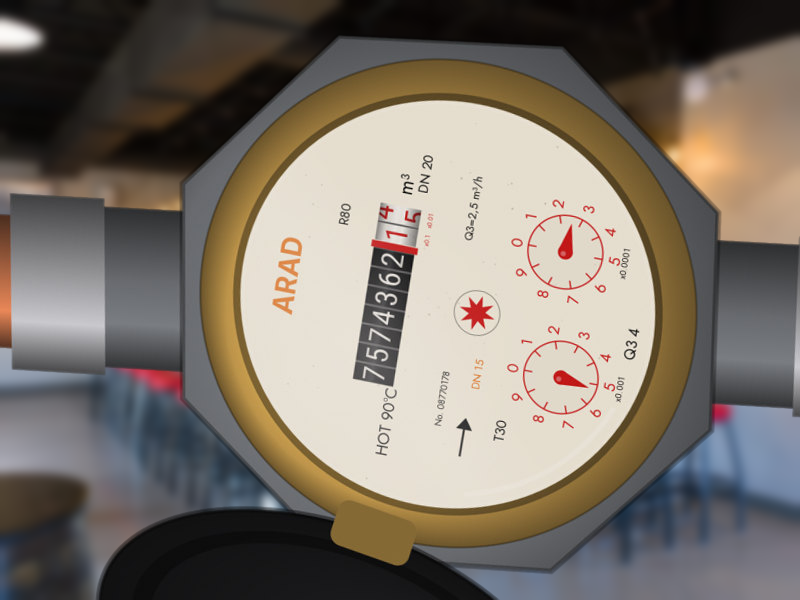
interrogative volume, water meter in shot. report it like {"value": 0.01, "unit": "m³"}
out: {"value": 7574362.1452, "unit": "m³"}
